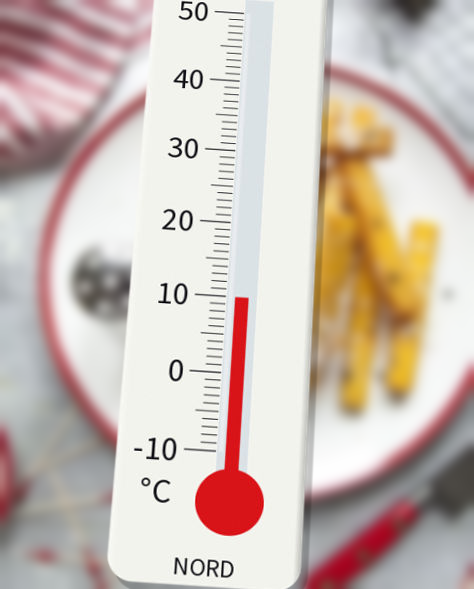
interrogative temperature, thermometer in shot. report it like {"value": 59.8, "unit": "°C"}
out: {"value": 10, "unit": "°C"}
